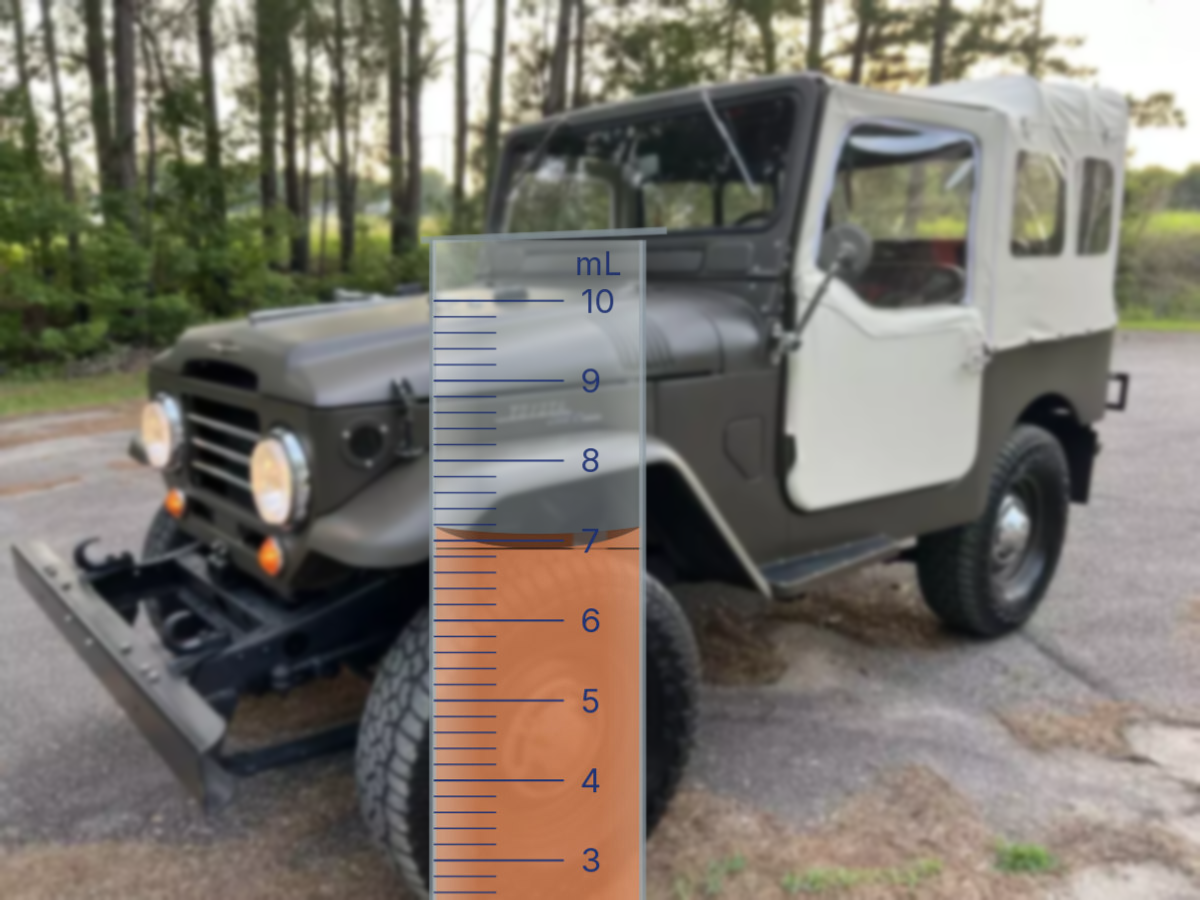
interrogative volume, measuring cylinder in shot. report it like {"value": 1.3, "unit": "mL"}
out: {"value": 6.9, "unit": "mL"}
